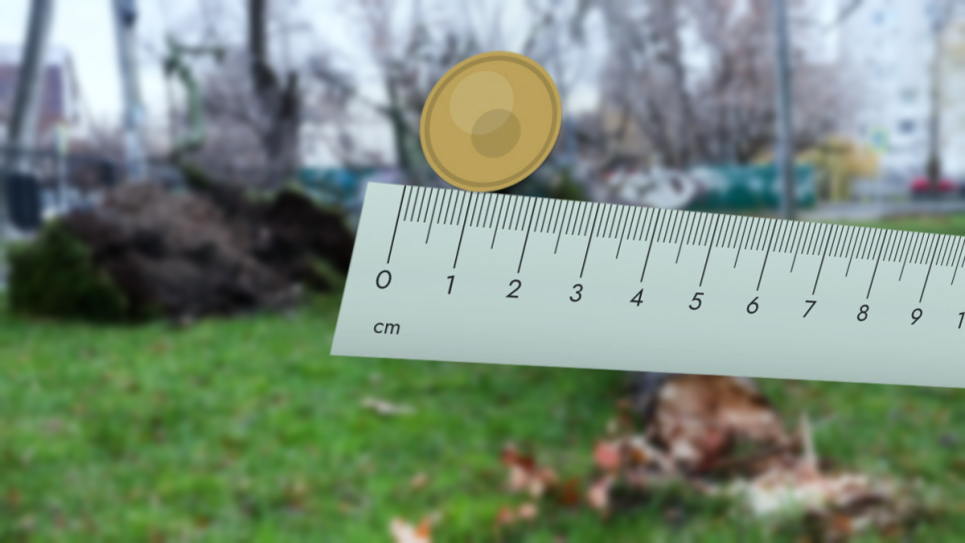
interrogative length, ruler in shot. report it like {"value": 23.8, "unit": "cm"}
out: {"value": 2.1, "unit": "cm"}
